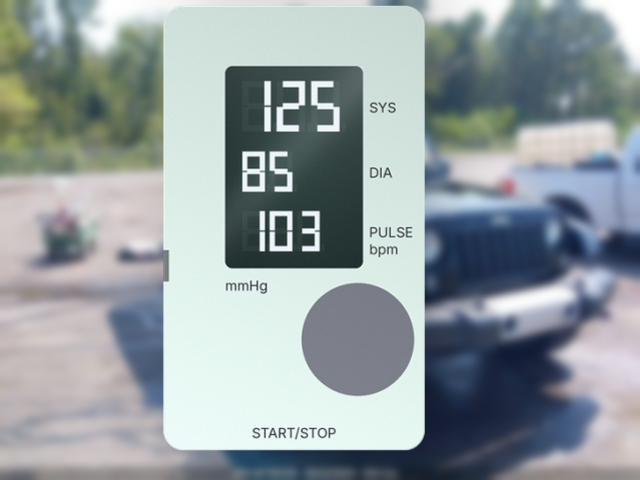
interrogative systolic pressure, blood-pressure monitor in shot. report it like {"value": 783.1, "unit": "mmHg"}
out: {"value": 125, "unit": "mmHg"}
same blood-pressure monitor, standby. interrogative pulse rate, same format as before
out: {"value": 103, "unit": "bpm"}
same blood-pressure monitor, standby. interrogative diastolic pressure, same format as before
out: {"value": 85, "unit": "mmHg"}
